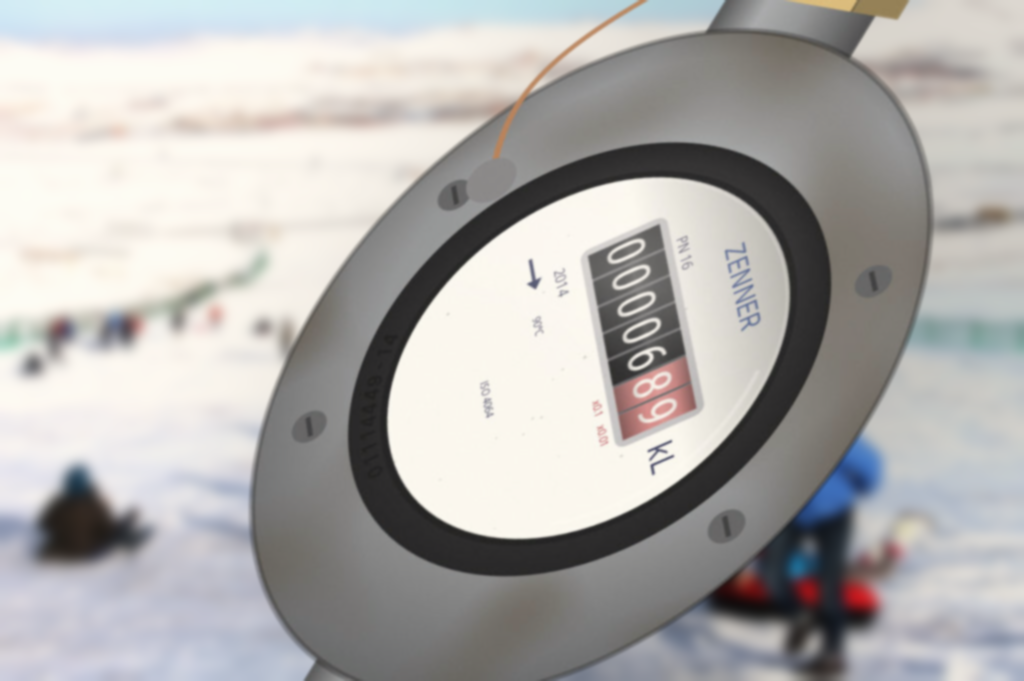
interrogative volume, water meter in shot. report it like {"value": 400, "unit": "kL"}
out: {"value": 6.89, "unit": "kL"}
